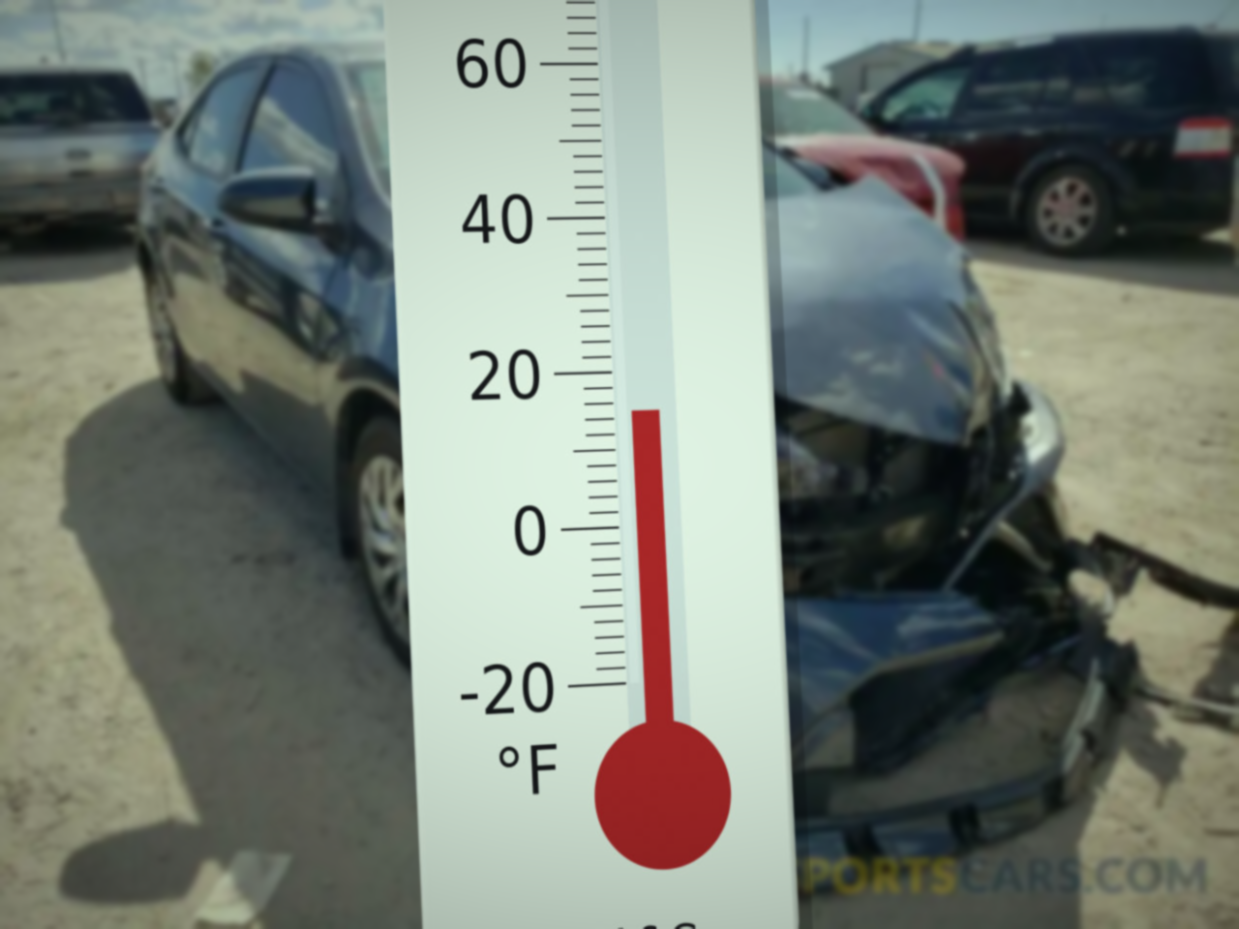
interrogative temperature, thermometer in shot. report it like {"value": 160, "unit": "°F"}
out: {"value": 15, "unit": "°F"}
